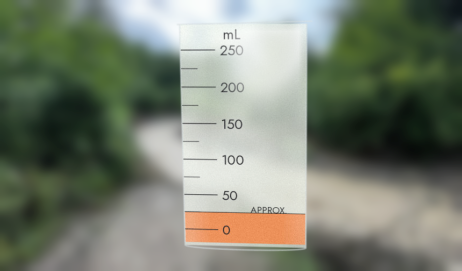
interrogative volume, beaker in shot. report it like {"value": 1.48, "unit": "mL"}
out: {"value": 25, "unit": "mL"}
